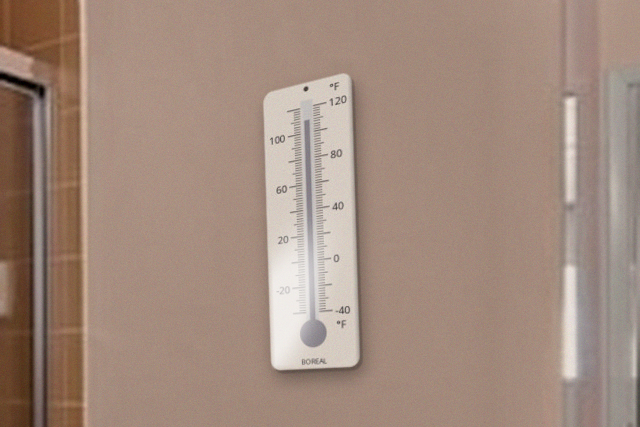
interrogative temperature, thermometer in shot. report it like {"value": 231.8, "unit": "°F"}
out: {"value": 110, "unit": "°F"}
